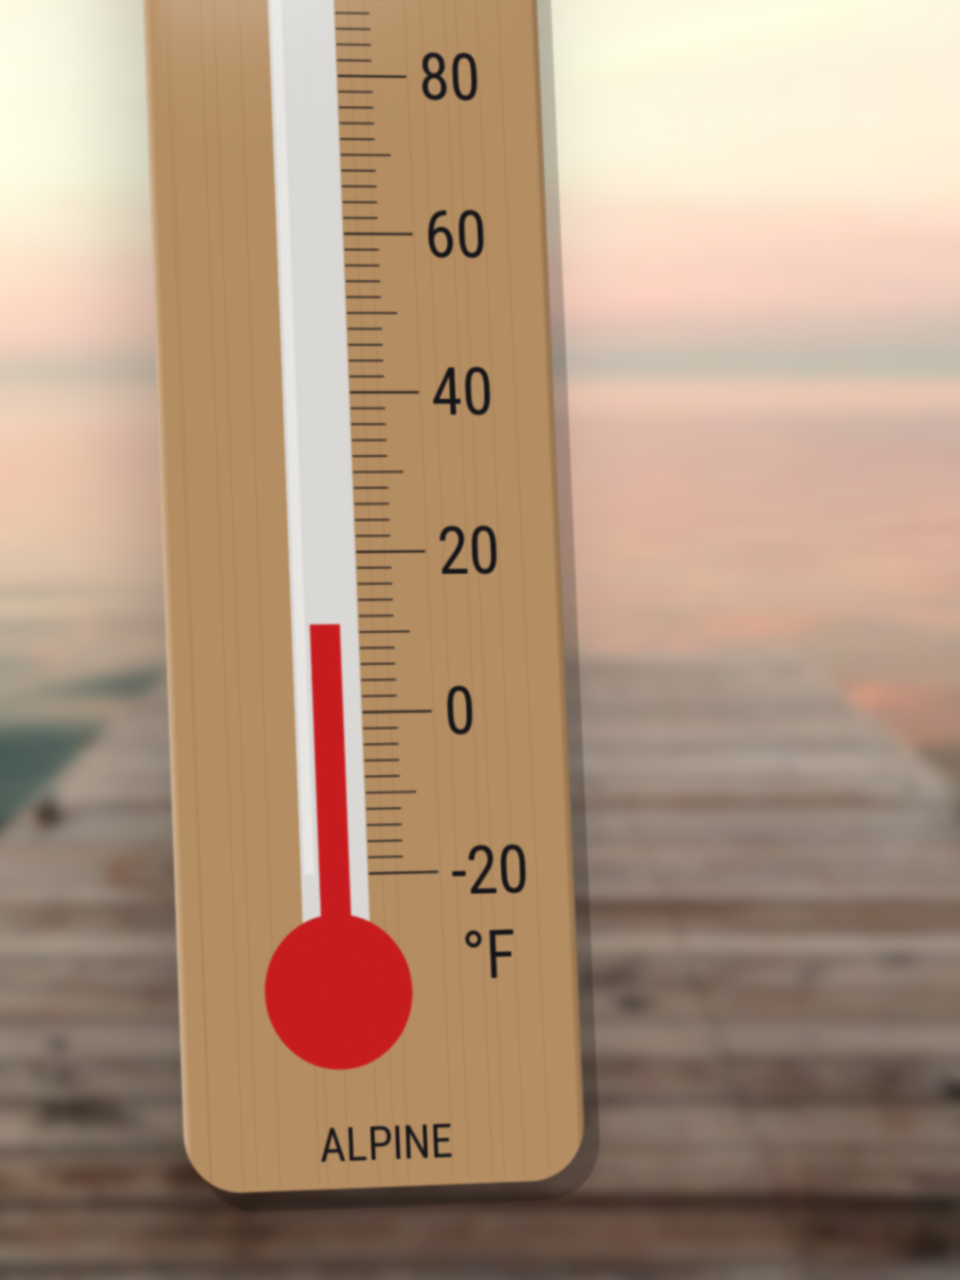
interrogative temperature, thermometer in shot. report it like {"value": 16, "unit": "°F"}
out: {"value": 11, "unit": "°F"}
